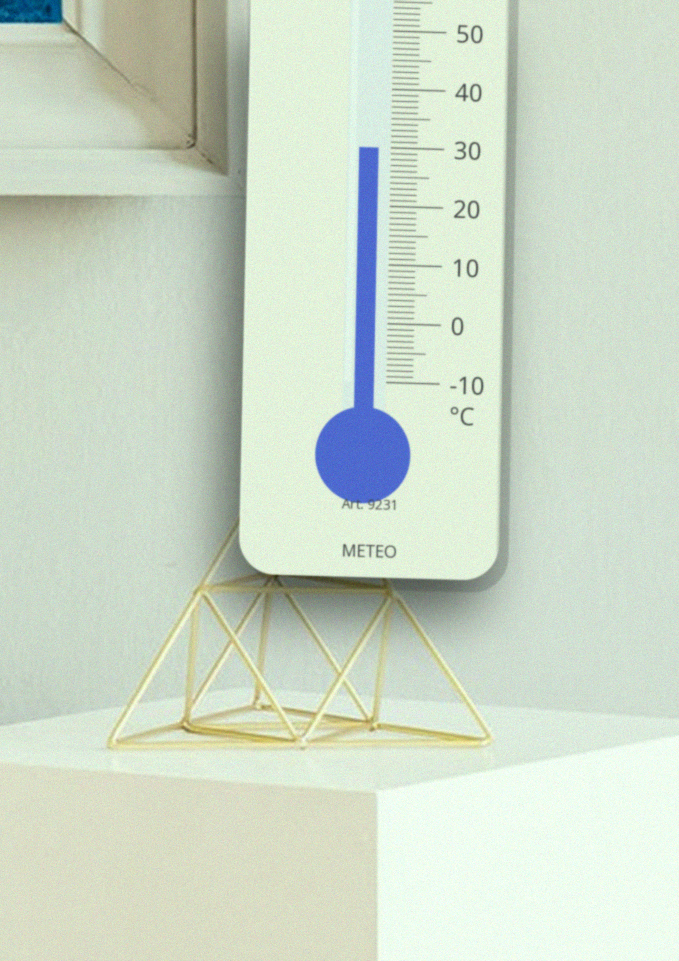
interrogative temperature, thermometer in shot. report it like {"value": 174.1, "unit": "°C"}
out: {"value": 30, "unit": "°C"}
